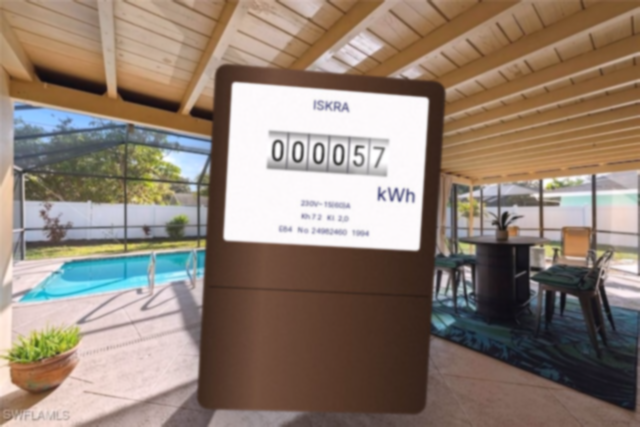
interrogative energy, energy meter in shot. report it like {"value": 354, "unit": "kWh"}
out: {"value": 57, "unit": "kWh"}
